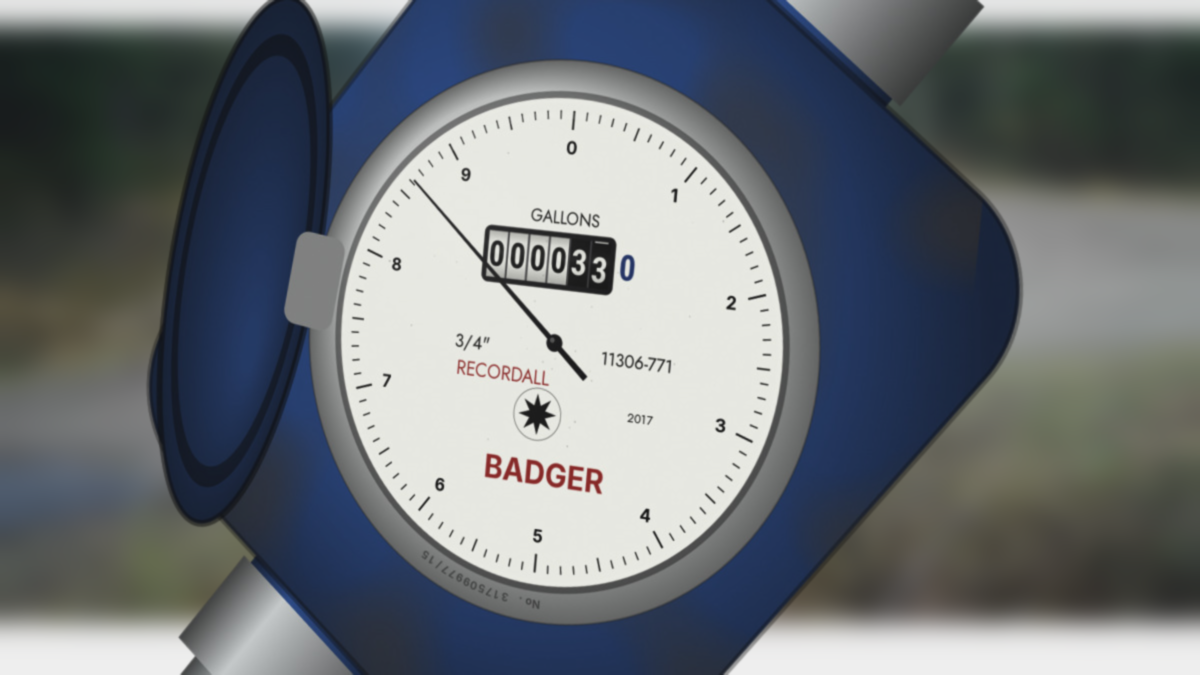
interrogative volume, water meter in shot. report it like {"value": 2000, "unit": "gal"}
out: {"value": 328.6, "unit": "gal"}
